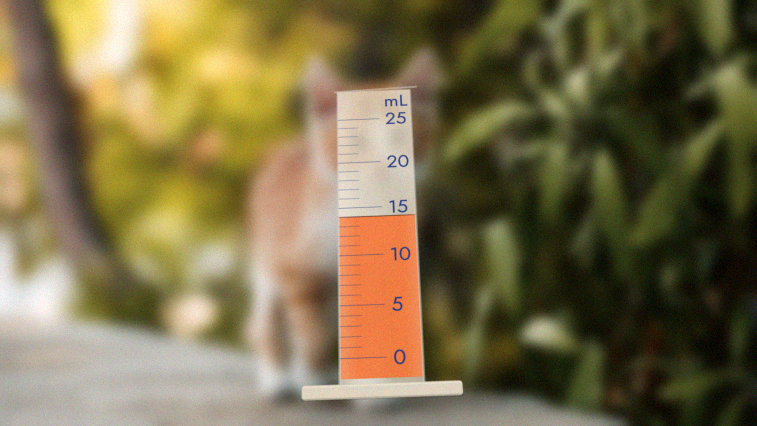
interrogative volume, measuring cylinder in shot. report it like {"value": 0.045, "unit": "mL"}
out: {"value": 14, "unit": "mL"}
